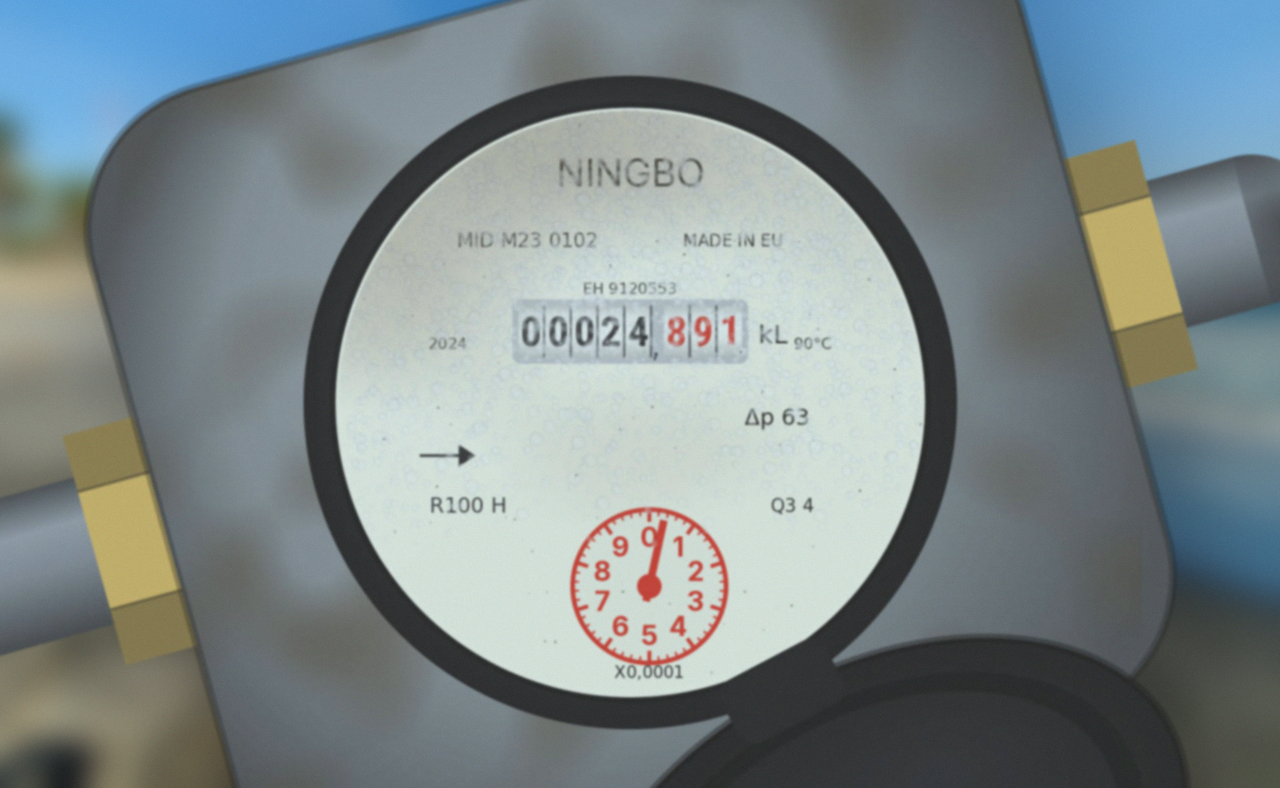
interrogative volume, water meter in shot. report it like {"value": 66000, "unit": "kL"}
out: {"value": 24.8910, "unit": "kL"}
